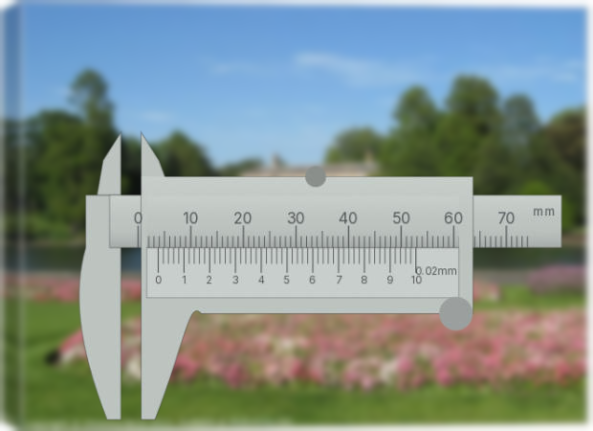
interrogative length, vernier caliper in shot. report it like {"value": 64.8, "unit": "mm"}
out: {"value": 3.8, "unit": "mm"}
